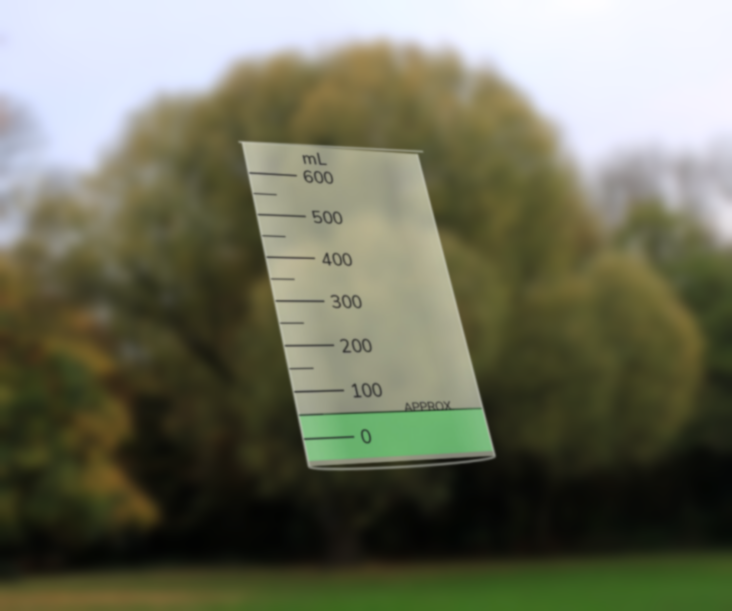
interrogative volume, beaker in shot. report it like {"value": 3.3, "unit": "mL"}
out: {"value": 50, "unit": "mL"}
